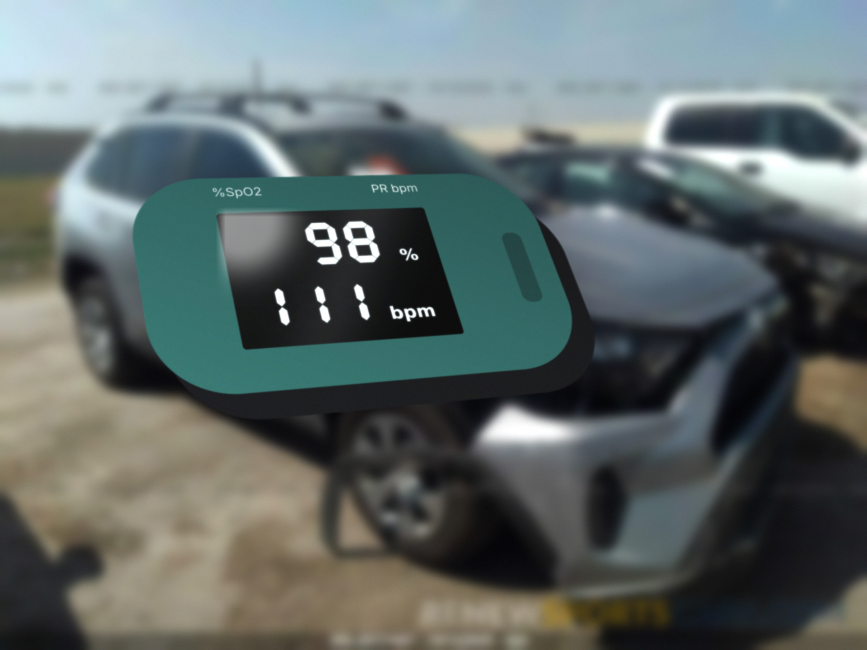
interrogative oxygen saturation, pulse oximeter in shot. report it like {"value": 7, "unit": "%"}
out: {"value": 98, "unit": "%"}
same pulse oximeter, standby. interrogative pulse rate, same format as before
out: {"value": 111, "unit": "bpm"}
